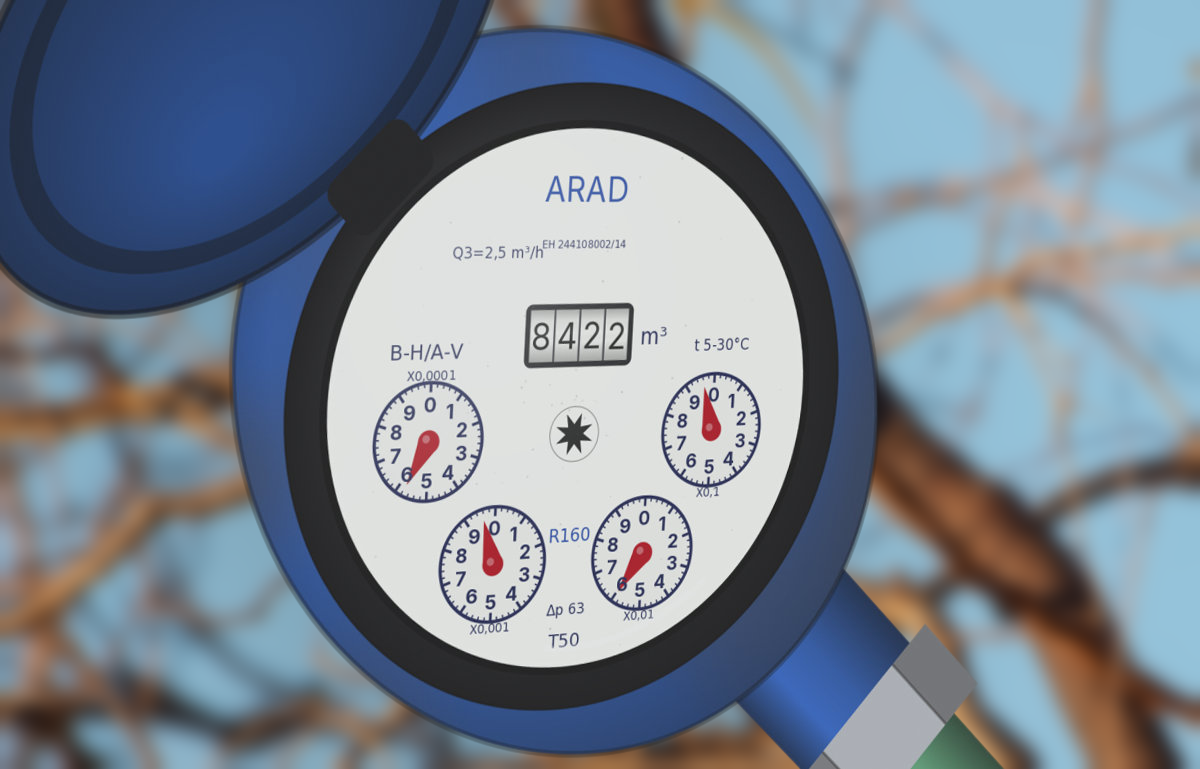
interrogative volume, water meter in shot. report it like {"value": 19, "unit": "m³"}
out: {"value": 8421.9595, "unit": "m³"}
